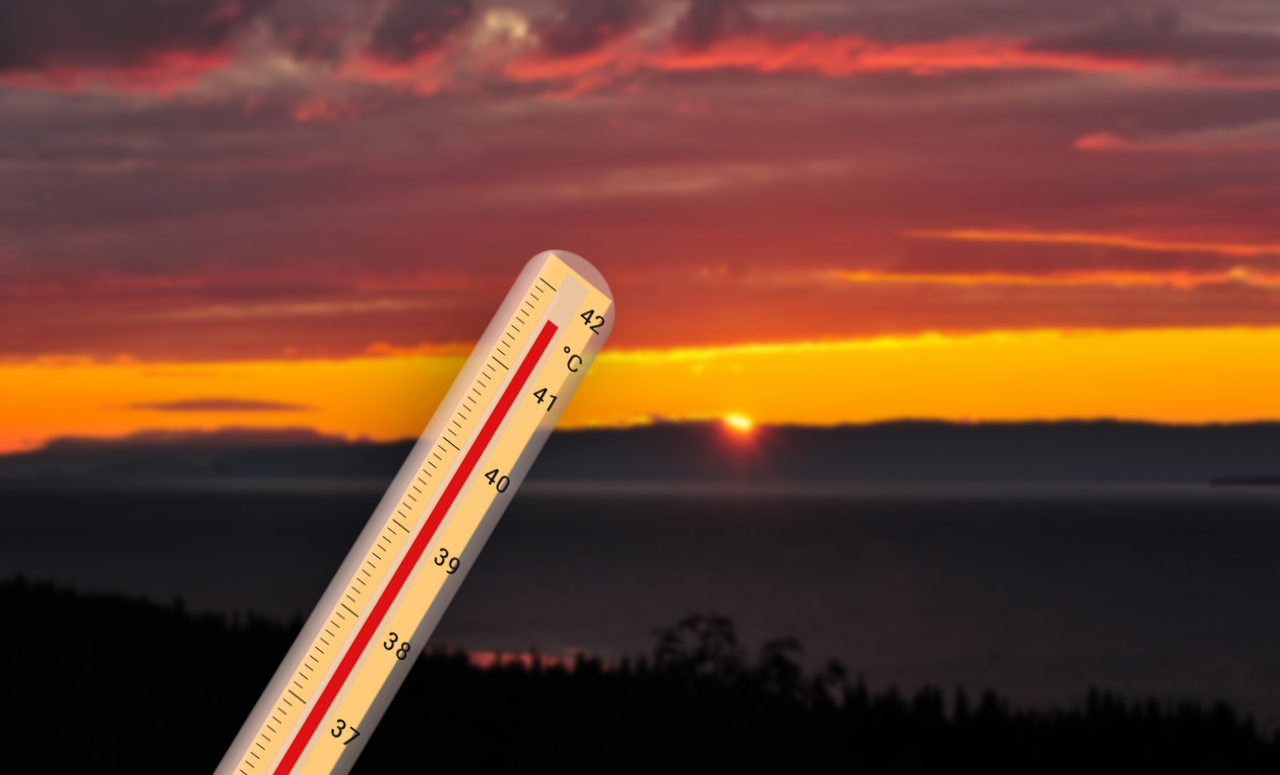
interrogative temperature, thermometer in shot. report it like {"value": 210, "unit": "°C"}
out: {"value": 41.7, "unit": "°C"}
